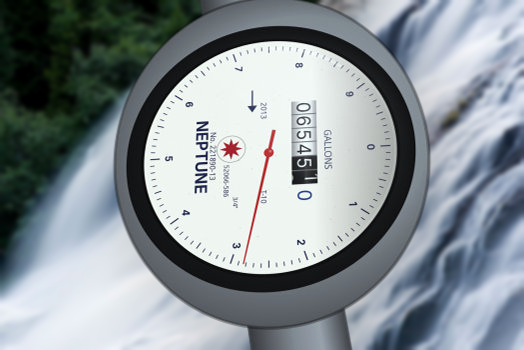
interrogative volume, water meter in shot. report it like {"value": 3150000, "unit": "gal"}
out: {"value": 654512.8, "unit": "gal"}
